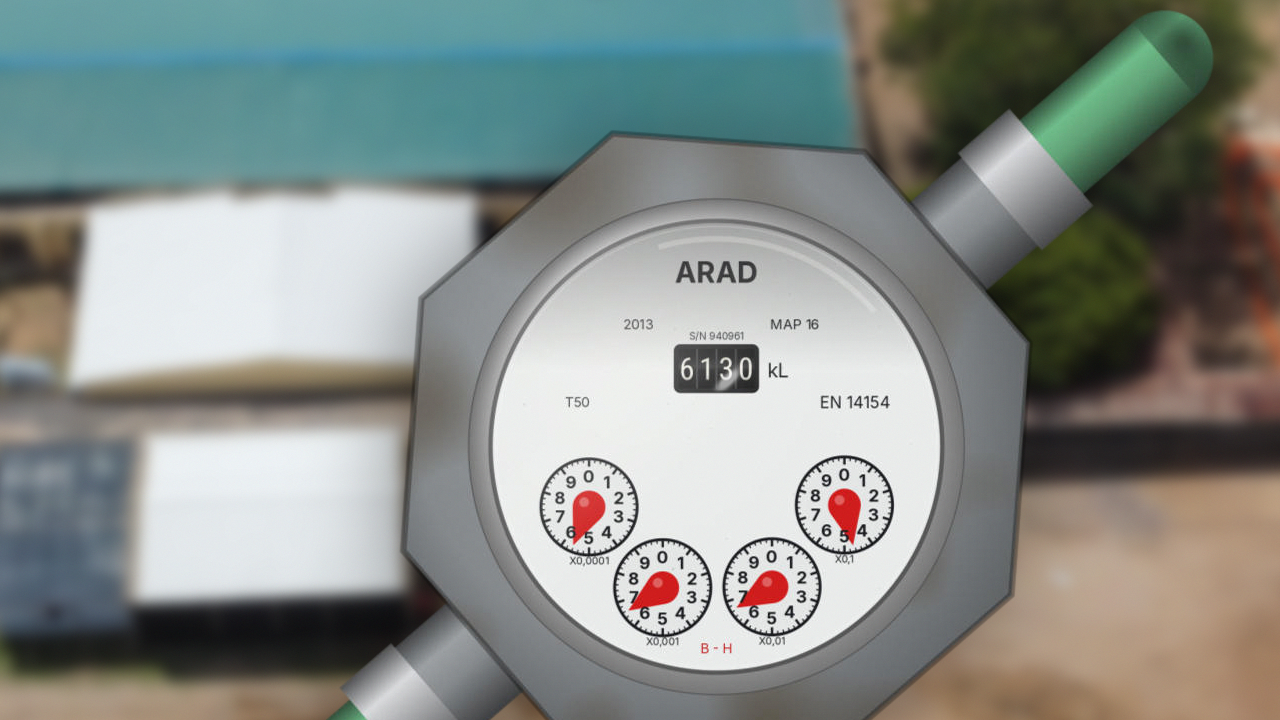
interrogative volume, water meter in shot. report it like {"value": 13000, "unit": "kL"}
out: {"value": 6130.4665, "unit": "kL"}
